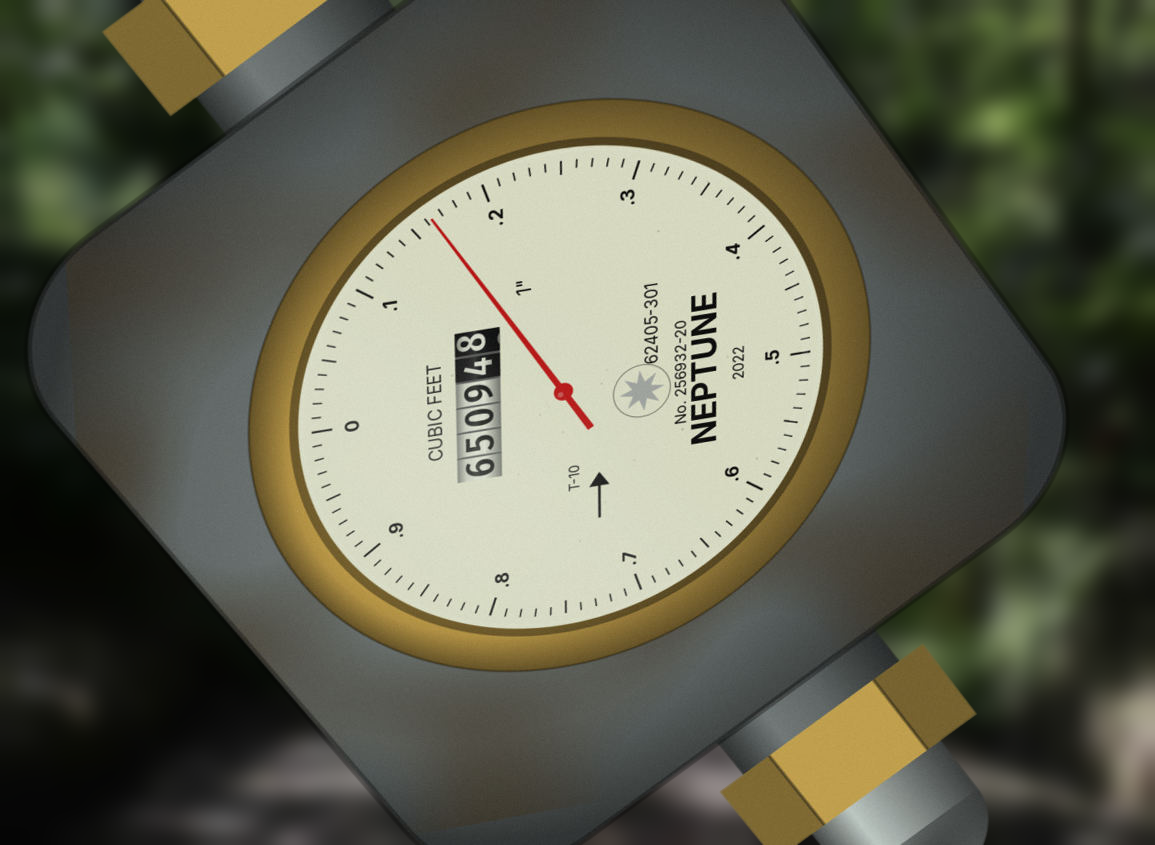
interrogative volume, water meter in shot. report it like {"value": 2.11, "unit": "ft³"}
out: {"value": 650948.16, "unit": "ft³"}
